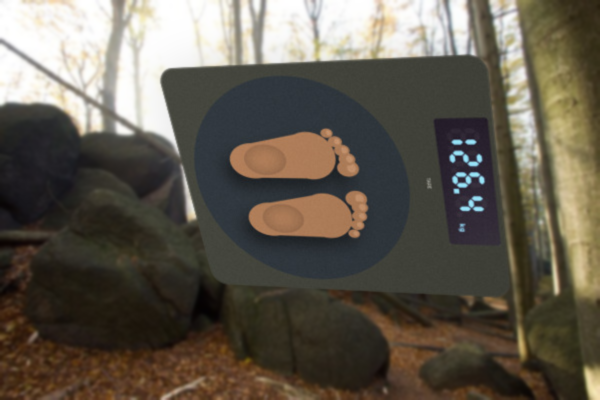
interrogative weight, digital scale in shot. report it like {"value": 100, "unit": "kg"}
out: {"value": 126.4, "unit": "kg"}
